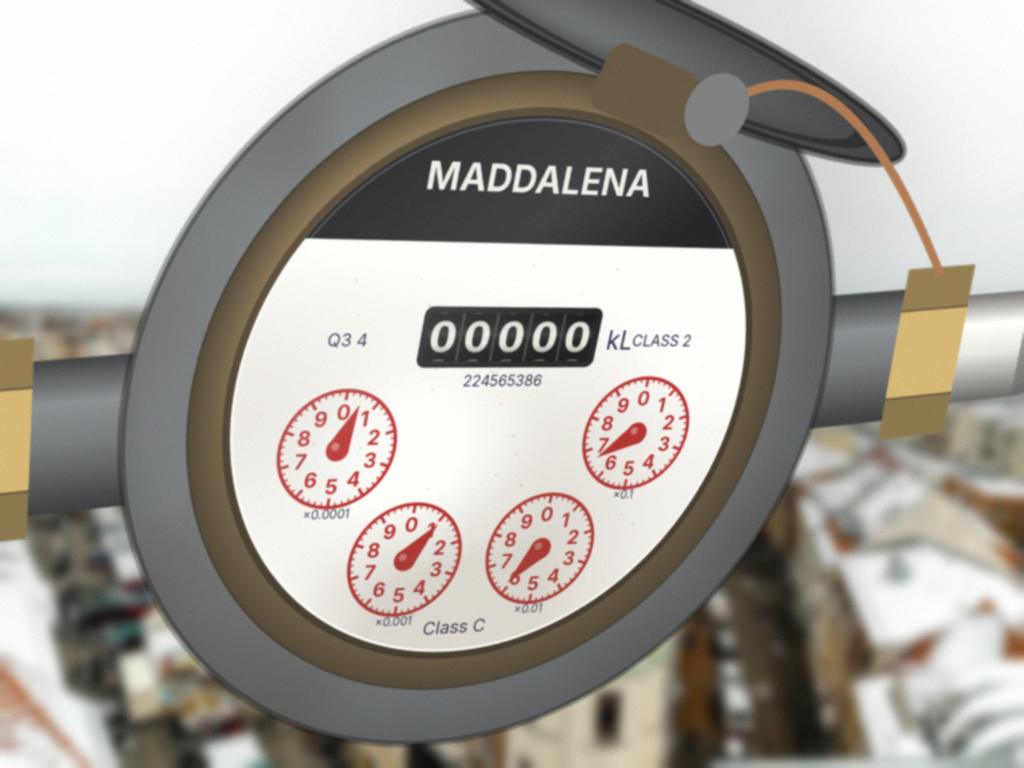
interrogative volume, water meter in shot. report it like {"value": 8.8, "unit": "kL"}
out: {"value": 0.6610, "unit": "kL"}
